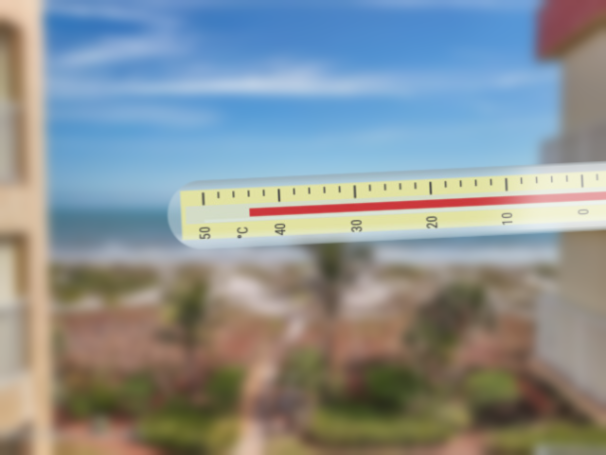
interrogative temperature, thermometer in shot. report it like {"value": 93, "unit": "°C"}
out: {"value": 44, "unit": "°C"}
